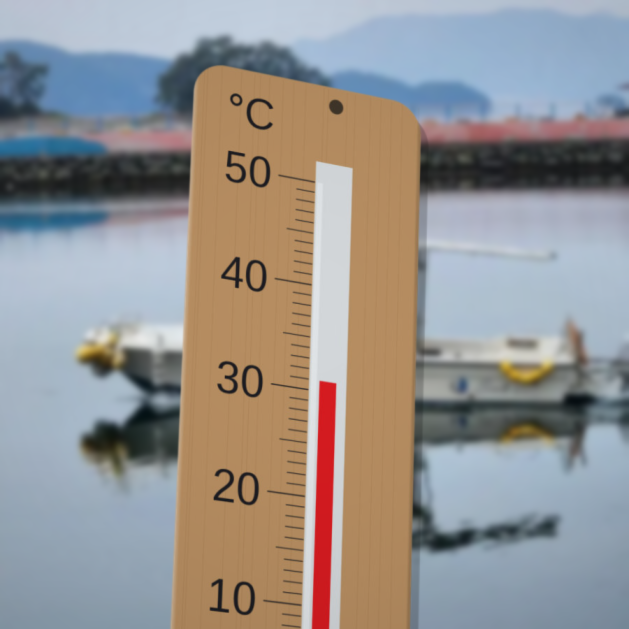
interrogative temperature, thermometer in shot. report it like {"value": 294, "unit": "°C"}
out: {"value": 31, "unit": "°C"}
